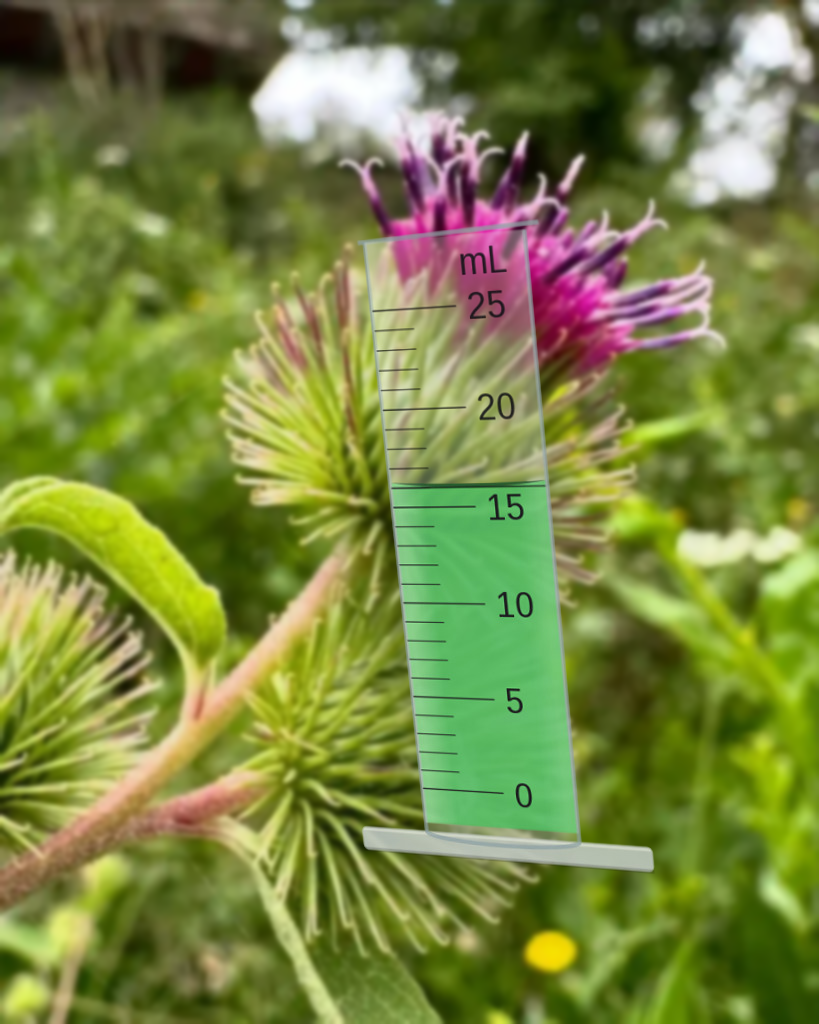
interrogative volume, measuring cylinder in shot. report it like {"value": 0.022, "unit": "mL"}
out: {"value": 16, "unit": "mL"}
